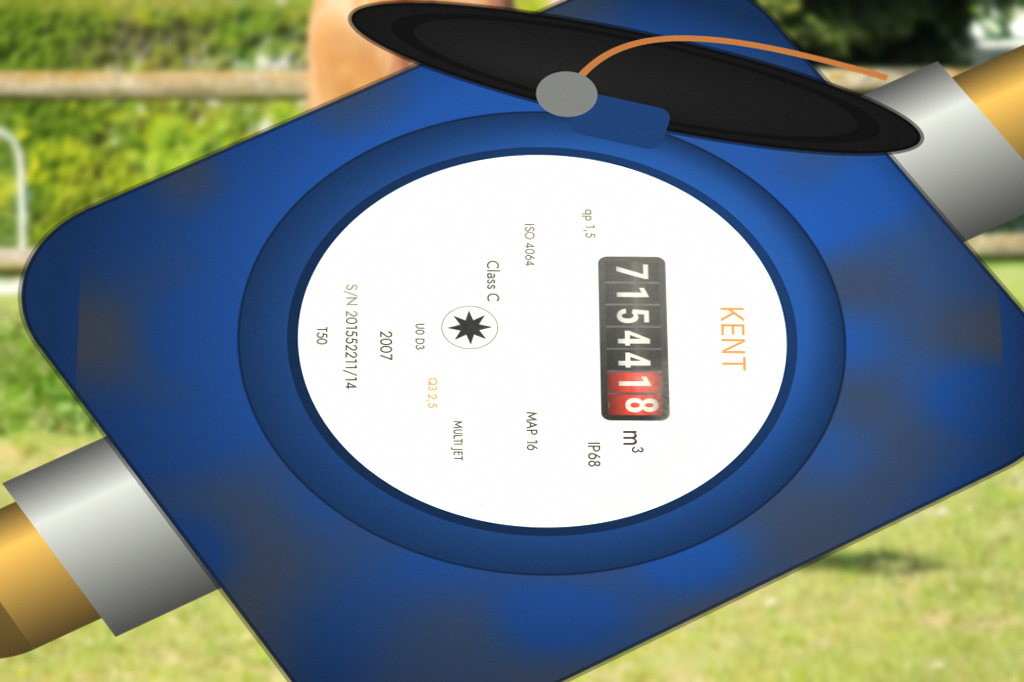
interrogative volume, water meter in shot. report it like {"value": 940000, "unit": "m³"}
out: {"value": 71544.18, "unit": "m³"}
